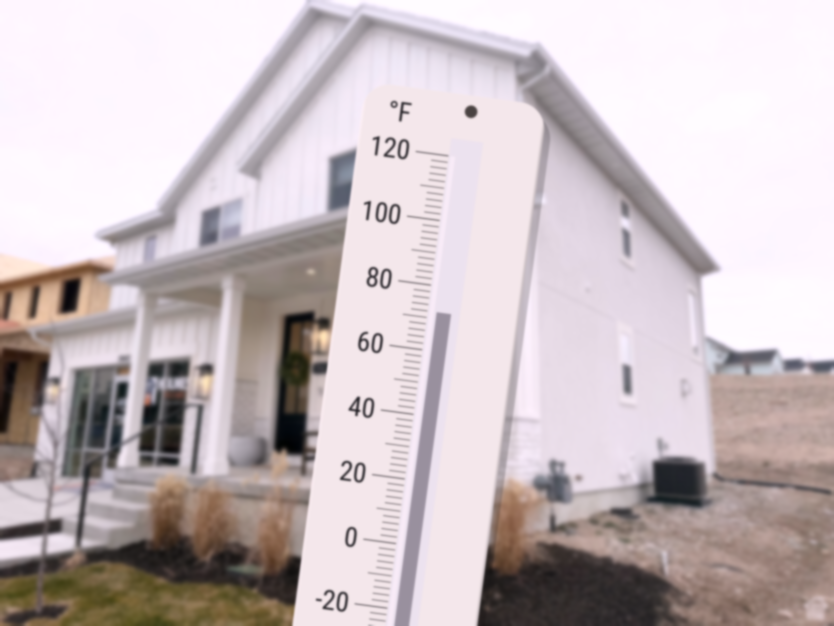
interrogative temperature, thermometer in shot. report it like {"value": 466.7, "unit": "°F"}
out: {"value": 72, "unit": "°F"}
